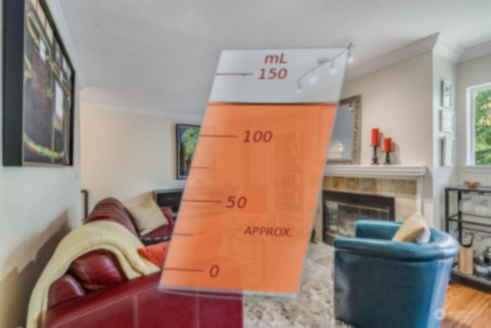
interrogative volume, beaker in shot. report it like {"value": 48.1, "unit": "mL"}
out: {"value": 125, "unit": "mL"}
